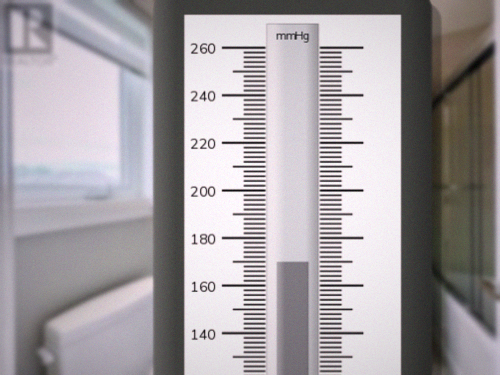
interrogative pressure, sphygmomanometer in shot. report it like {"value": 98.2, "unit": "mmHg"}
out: {"value": 170, "unit": "mmHg"}
